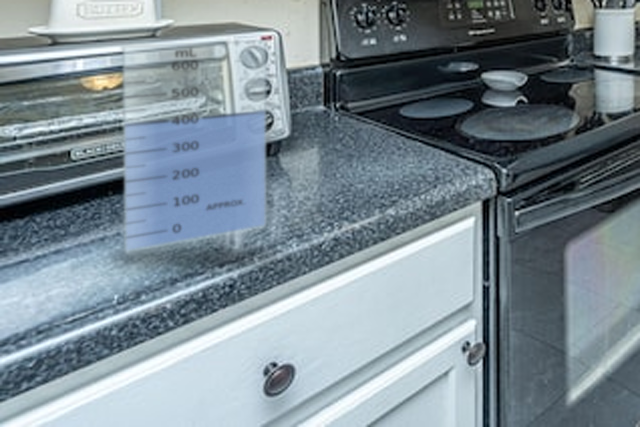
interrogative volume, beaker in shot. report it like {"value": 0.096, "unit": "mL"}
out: {"value": 400, "unit": "mL"}
